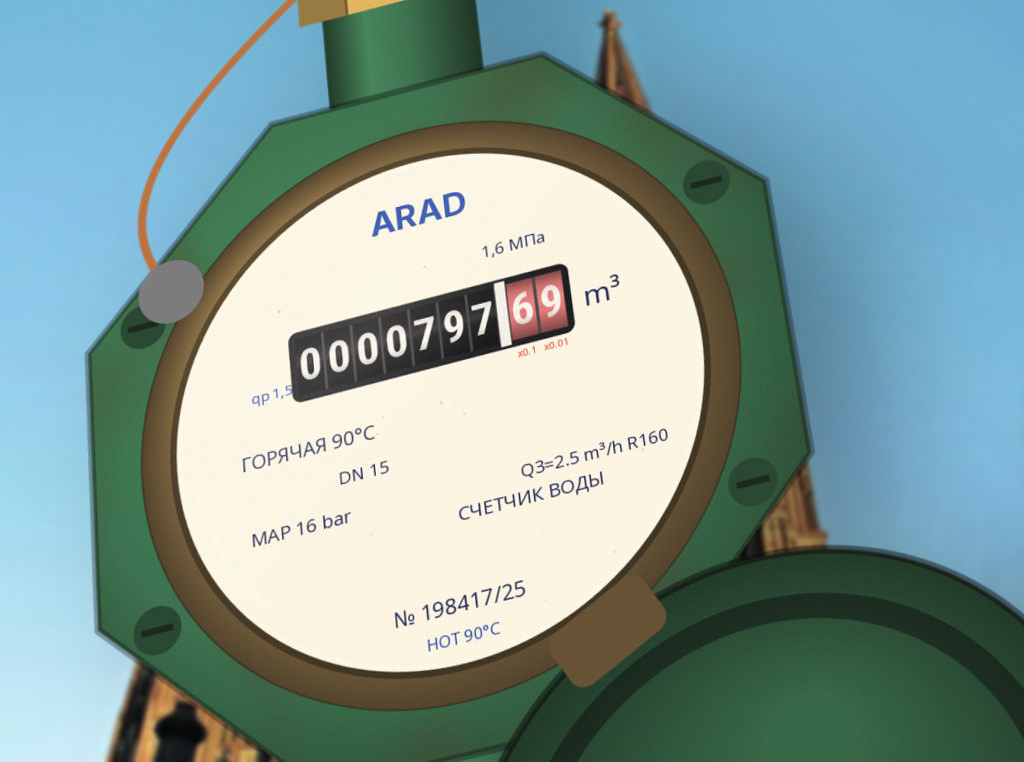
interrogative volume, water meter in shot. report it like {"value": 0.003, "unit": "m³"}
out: {"value": 797.69, "unit": "m³"}
